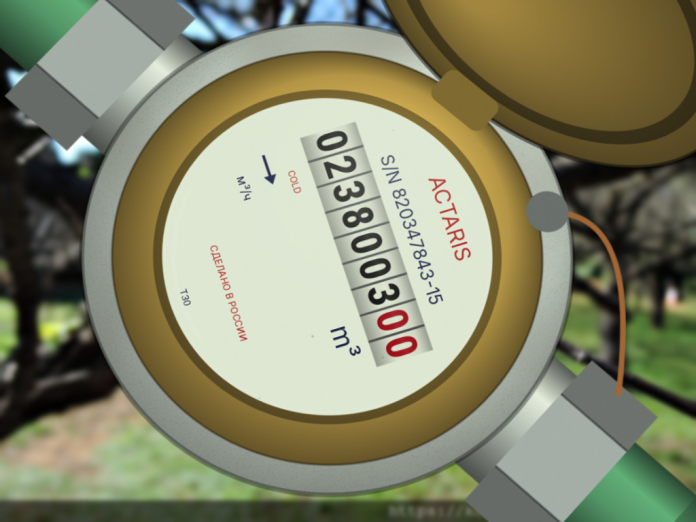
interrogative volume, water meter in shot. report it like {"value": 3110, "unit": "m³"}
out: {"value": 238003.00, "unit": "m³"}
